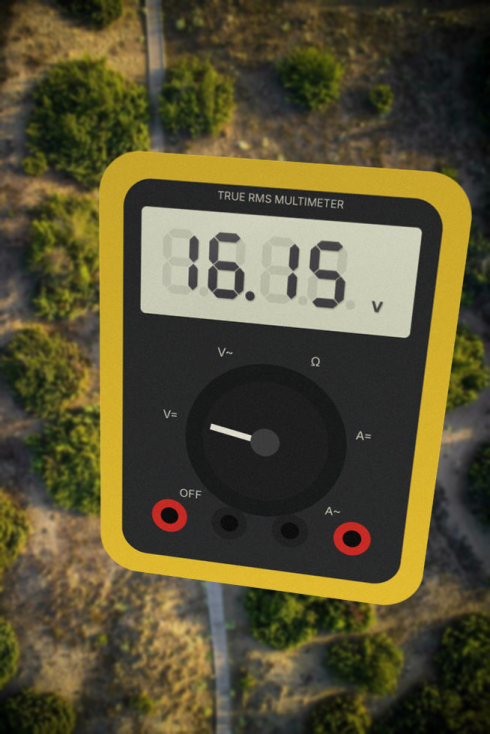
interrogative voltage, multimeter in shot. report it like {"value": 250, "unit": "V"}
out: {"value": 16.15, "unit": "V"}
